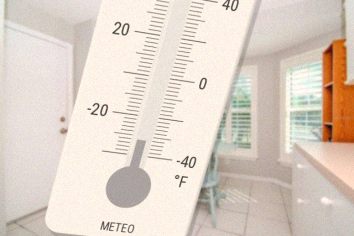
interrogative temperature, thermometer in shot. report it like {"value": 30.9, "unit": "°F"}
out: {"value": -32, "unit": "°F"}
